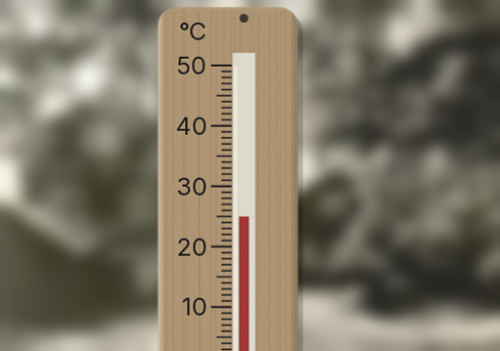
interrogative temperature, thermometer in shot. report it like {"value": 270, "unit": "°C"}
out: {"value": 25, "unit": "°C"}
